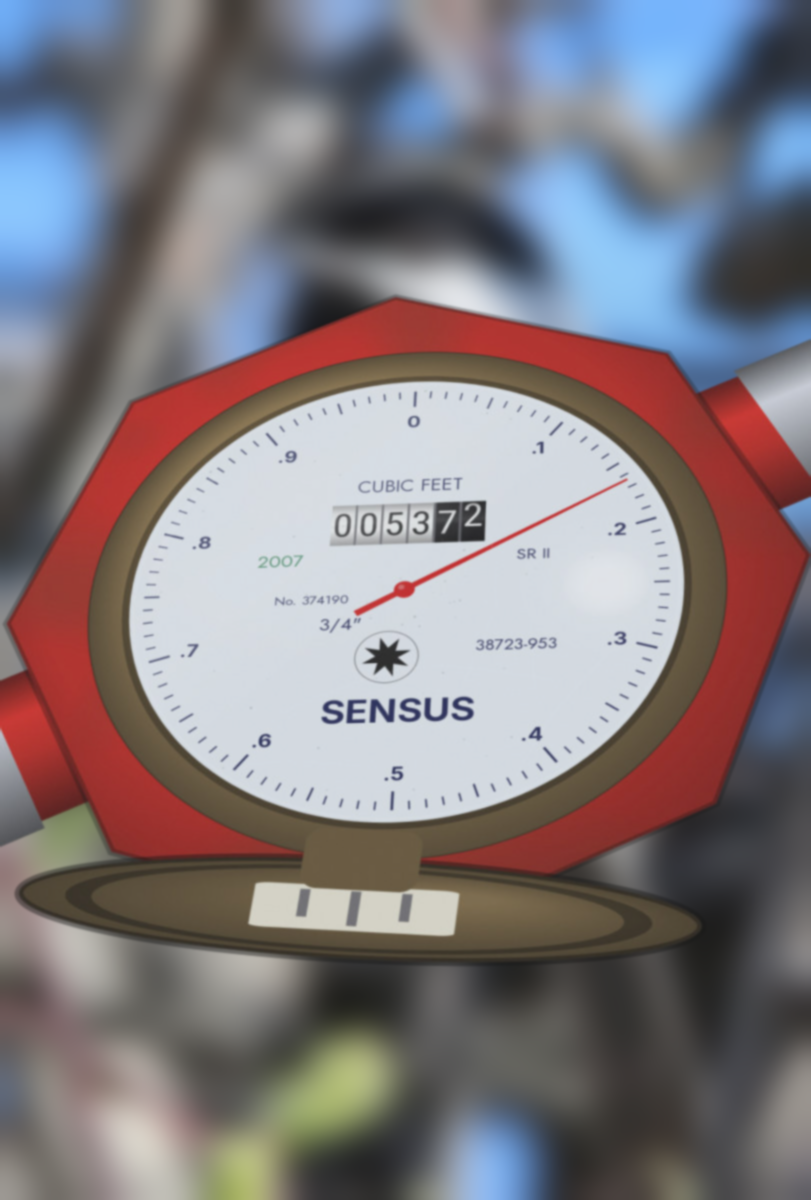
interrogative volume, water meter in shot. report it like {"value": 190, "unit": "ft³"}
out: {"value": 5372.16, "unit": "ft³"}
